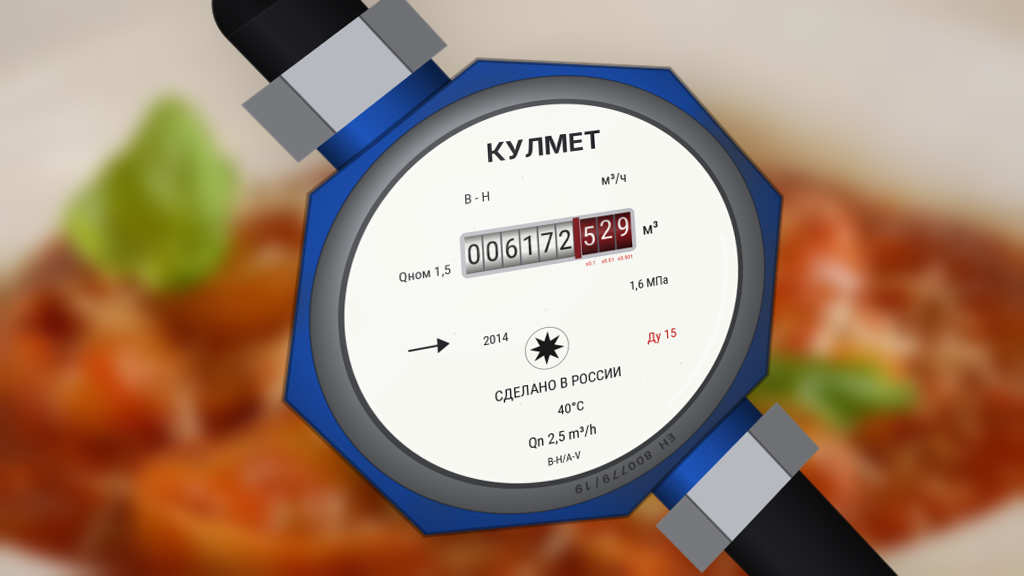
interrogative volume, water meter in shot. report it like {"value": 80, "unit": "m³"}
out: {"value": 6172.529, "unit": "m³"}
